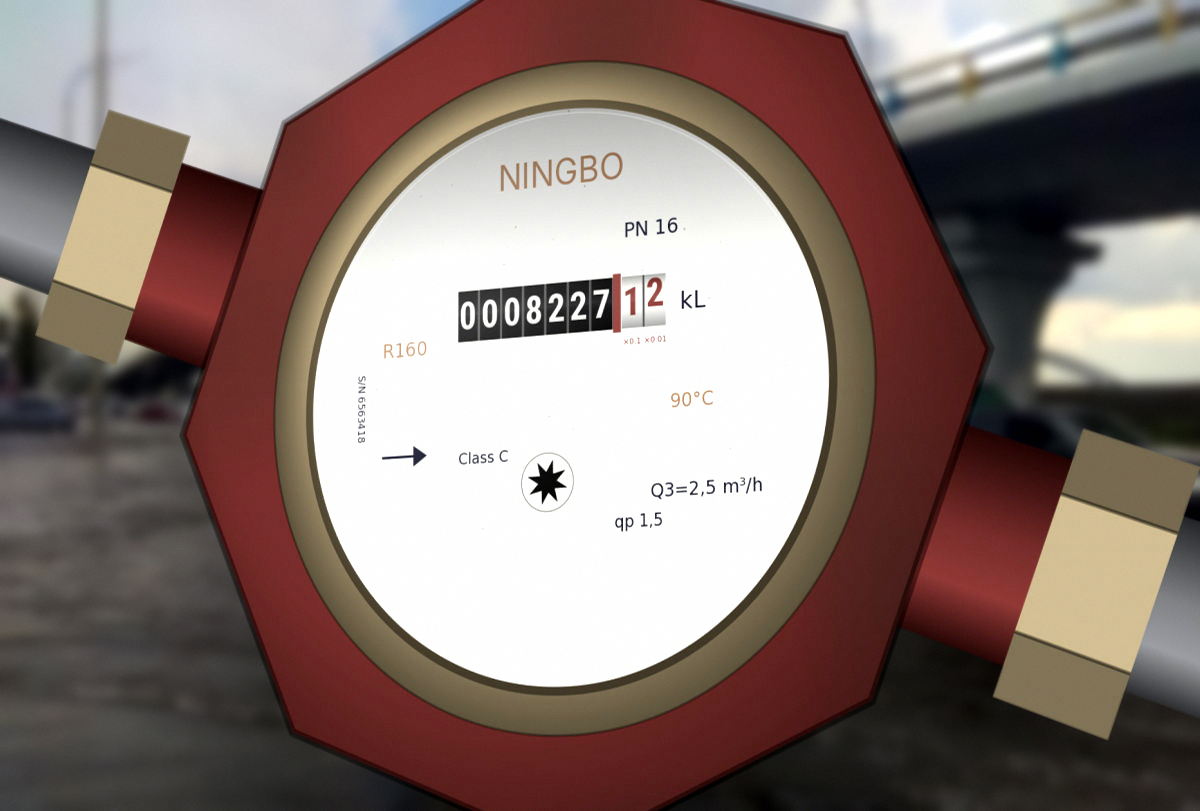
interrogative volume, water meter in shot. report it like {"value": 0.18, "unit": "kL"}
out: {"value": 8227.12, "unit": "kL"}
